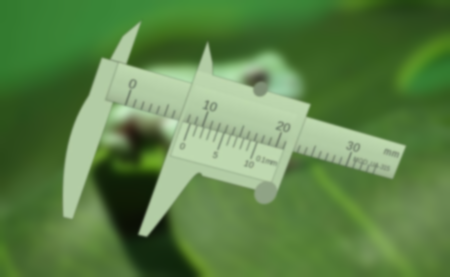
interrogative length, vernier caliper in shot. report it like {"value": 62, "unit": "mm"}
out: {"value": 8.4, "unit": "mm"}
